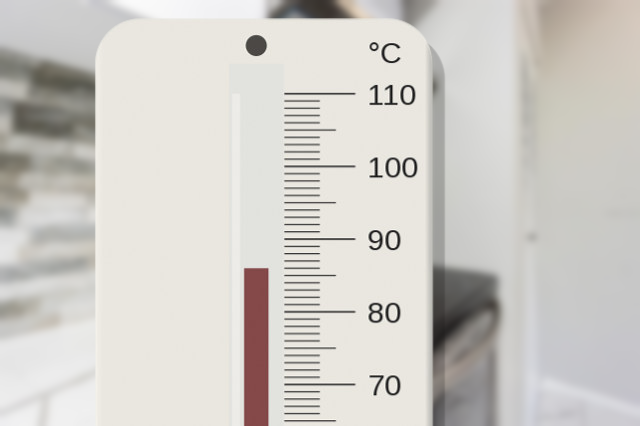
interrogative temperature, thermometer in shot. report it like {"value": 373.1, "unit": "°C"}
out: {"value": 86, "unit": "°C"}
